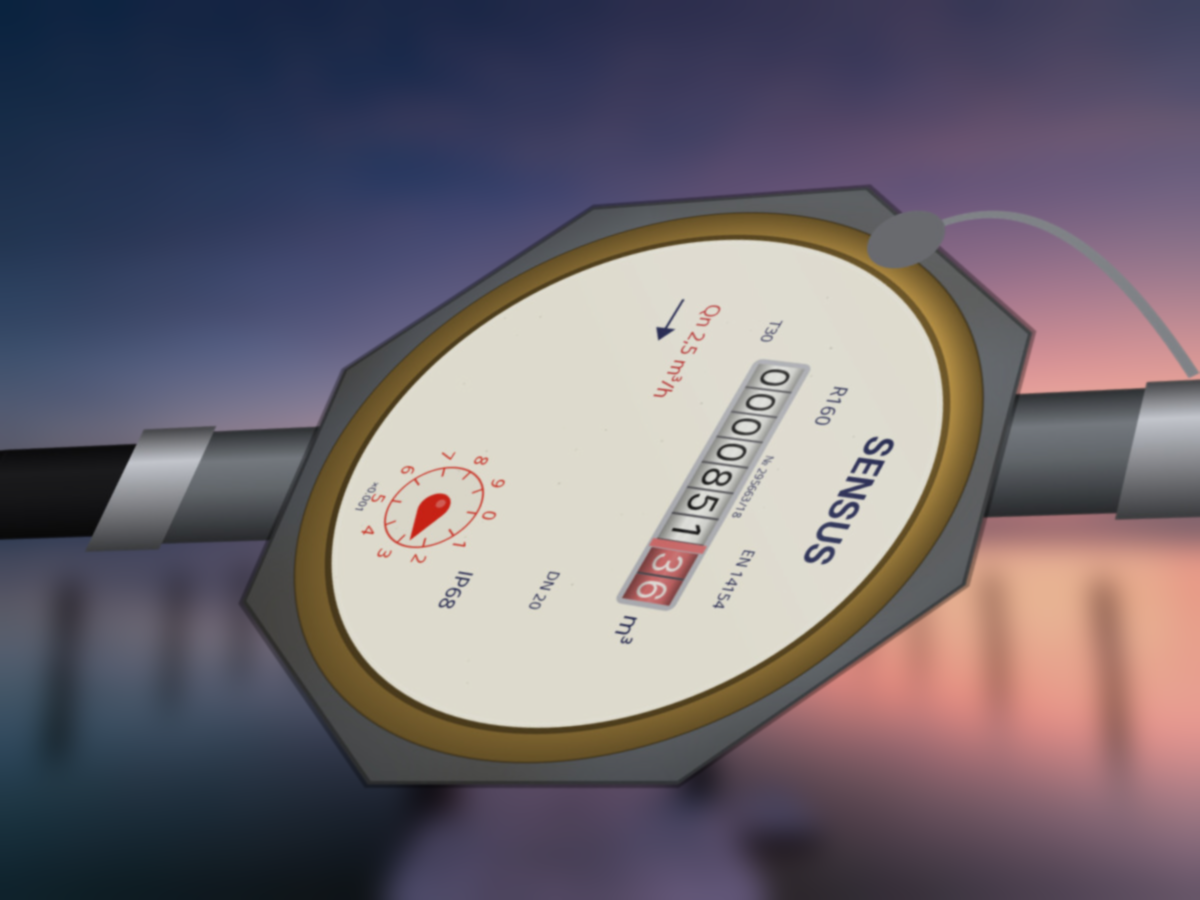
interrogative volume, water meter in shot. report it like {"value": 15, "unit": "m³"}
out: {"value": 851.362, "unit": "m³"}
